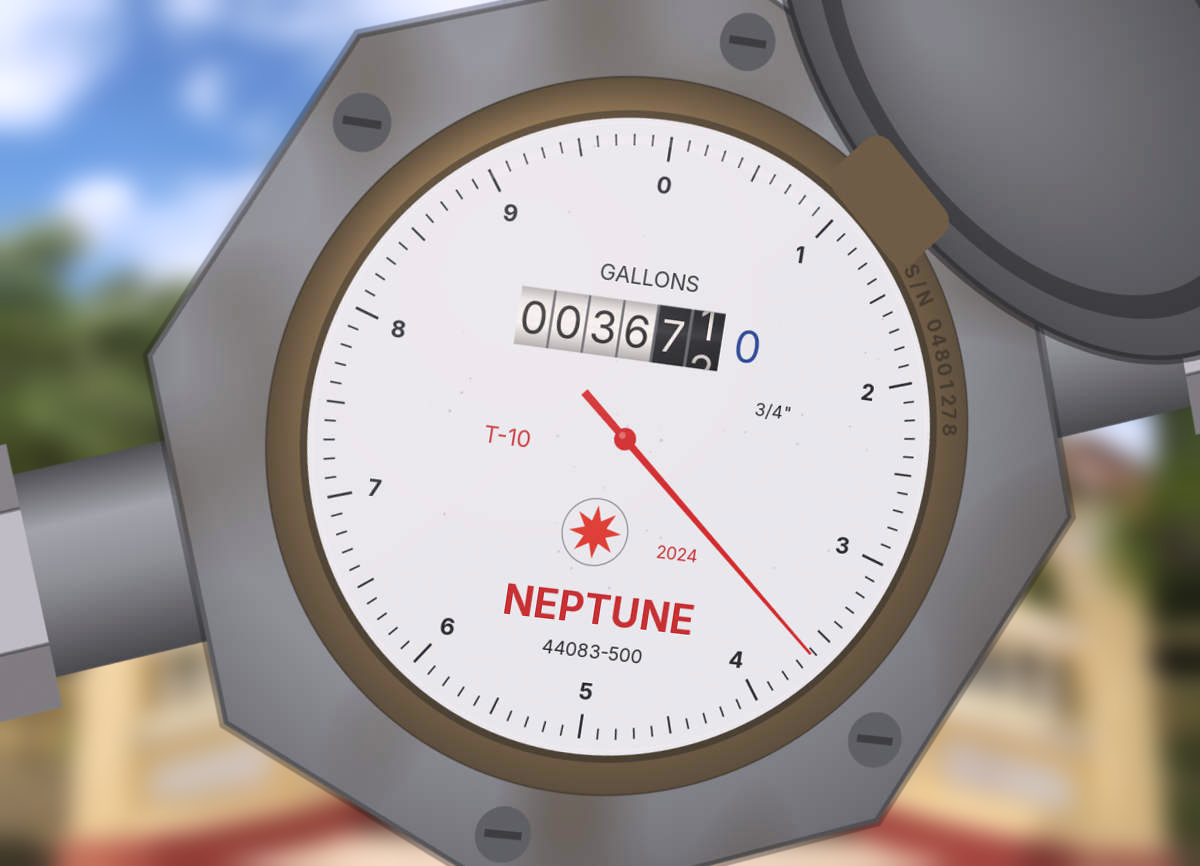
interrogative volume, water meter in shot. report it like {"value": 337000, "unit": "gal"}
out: {"value": 36713.6, "unit": "gal"}
